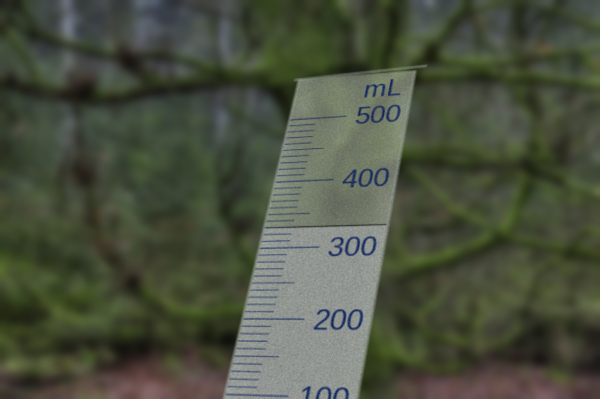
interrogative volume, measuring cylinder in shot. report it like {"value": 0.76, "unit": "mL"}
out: {"value": 330, "unit": "mL"}
